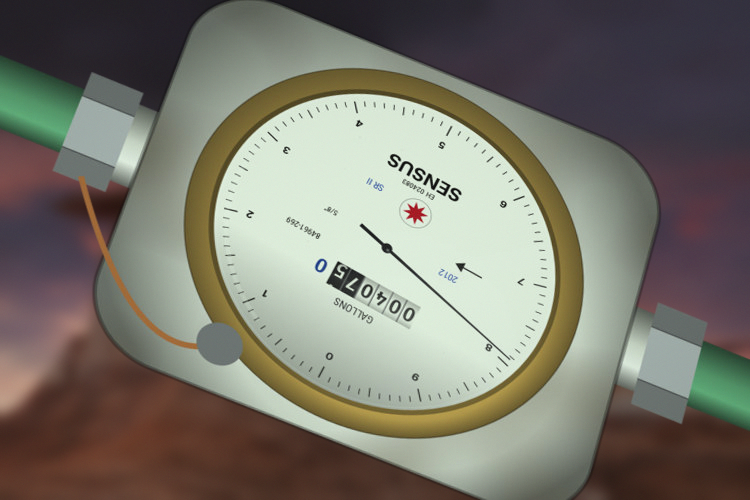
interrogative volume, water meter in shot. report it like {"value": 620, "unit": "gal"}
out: {"value": 40747.9, "unit": "gal"}
